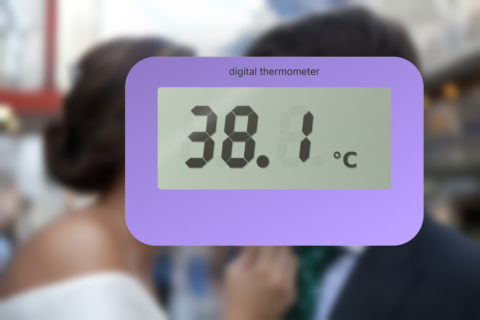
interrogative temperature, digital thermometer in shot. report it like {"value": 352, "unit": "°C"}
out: {"value": 38.1, "unit": "°C"}
